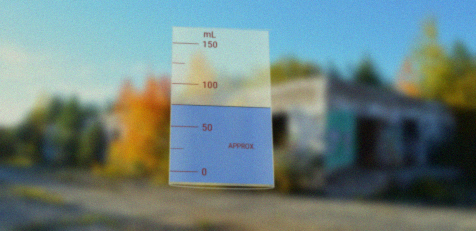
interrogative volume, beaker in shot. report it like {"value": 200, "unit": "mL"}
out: {"value": 75, "unit": "mL"}
